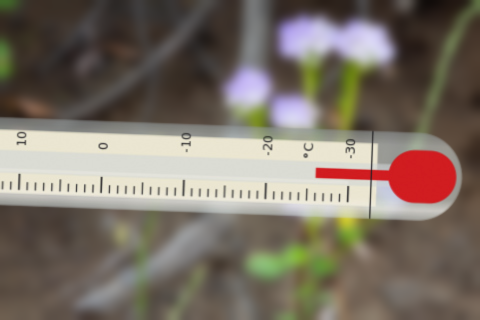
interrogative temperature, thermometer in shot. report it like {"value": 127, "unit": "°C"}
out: {"value": -26, "unit": "°C"}
